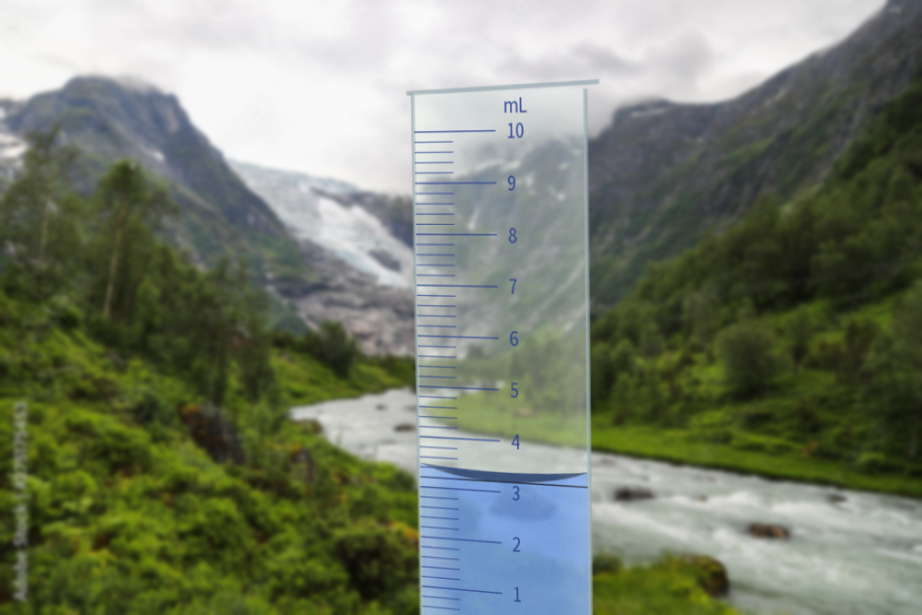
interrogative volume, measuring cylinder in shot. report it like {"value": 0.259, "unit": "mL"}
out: {"value": 3.2, "unit": "mL"}
